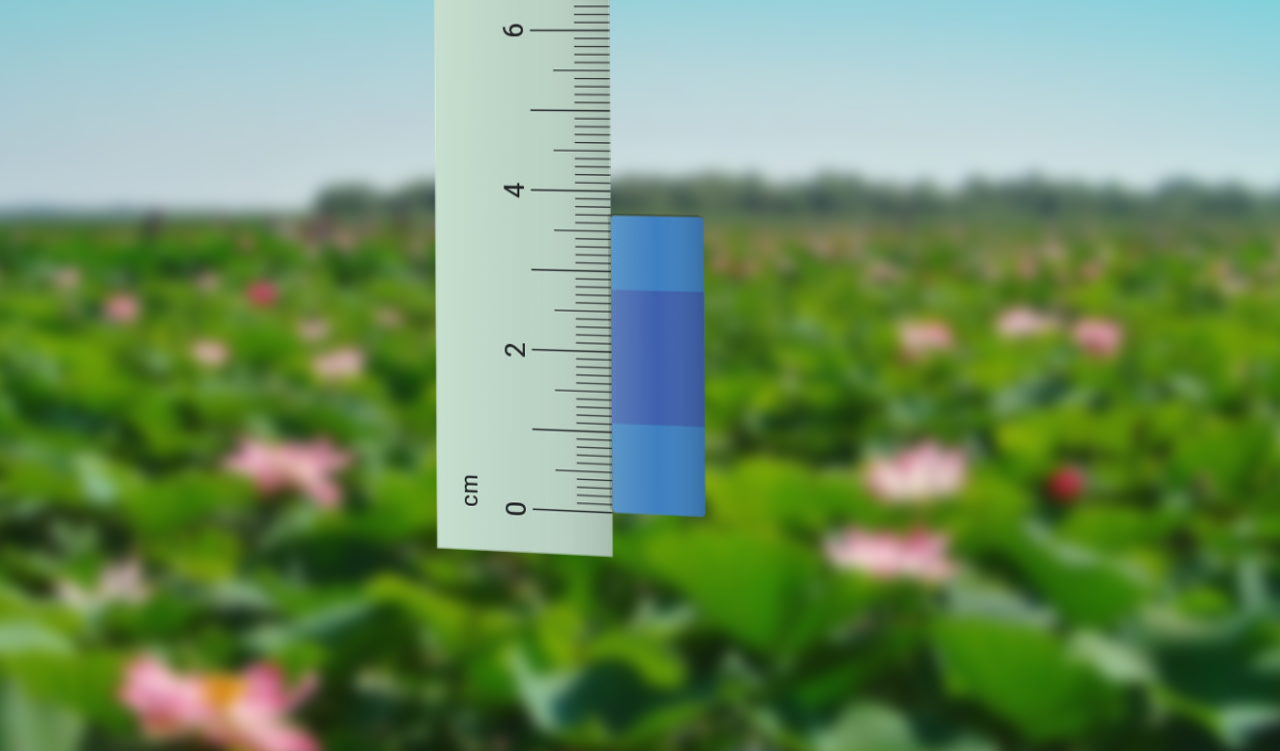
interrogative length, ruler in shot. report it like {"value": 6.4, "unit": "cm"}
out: {"value": 3.7, "unit": "cm"}
